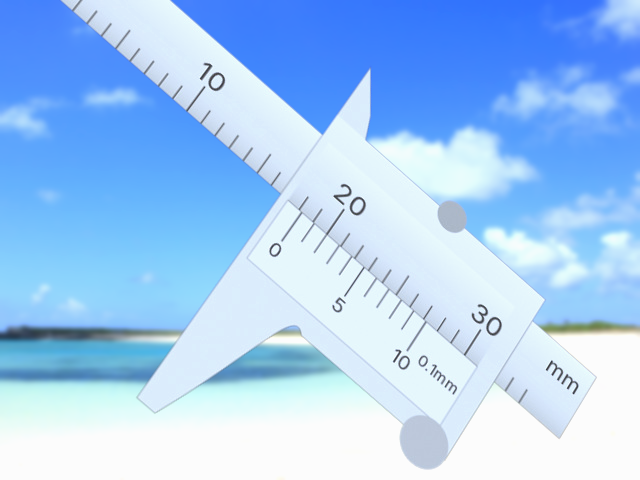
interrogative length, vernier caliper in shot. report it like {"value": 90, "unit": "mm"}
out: {"value": 18.2, "unit": "mm"}
